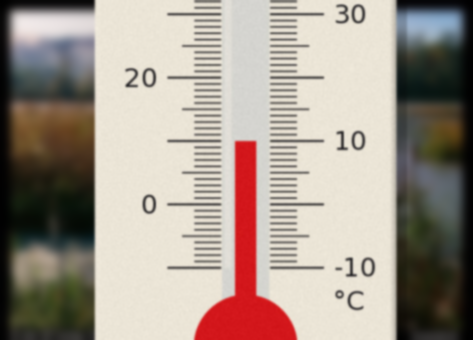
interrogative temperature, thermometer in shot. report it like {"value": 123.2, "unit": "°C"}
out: {"value": 10, "unit": "°C"}
